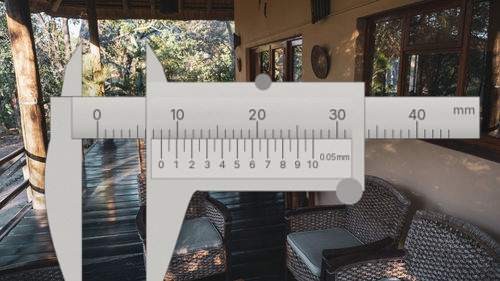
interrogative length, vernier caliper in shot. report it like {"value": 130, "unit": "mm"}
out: {"value": 8.0, "unit": "mm"}
